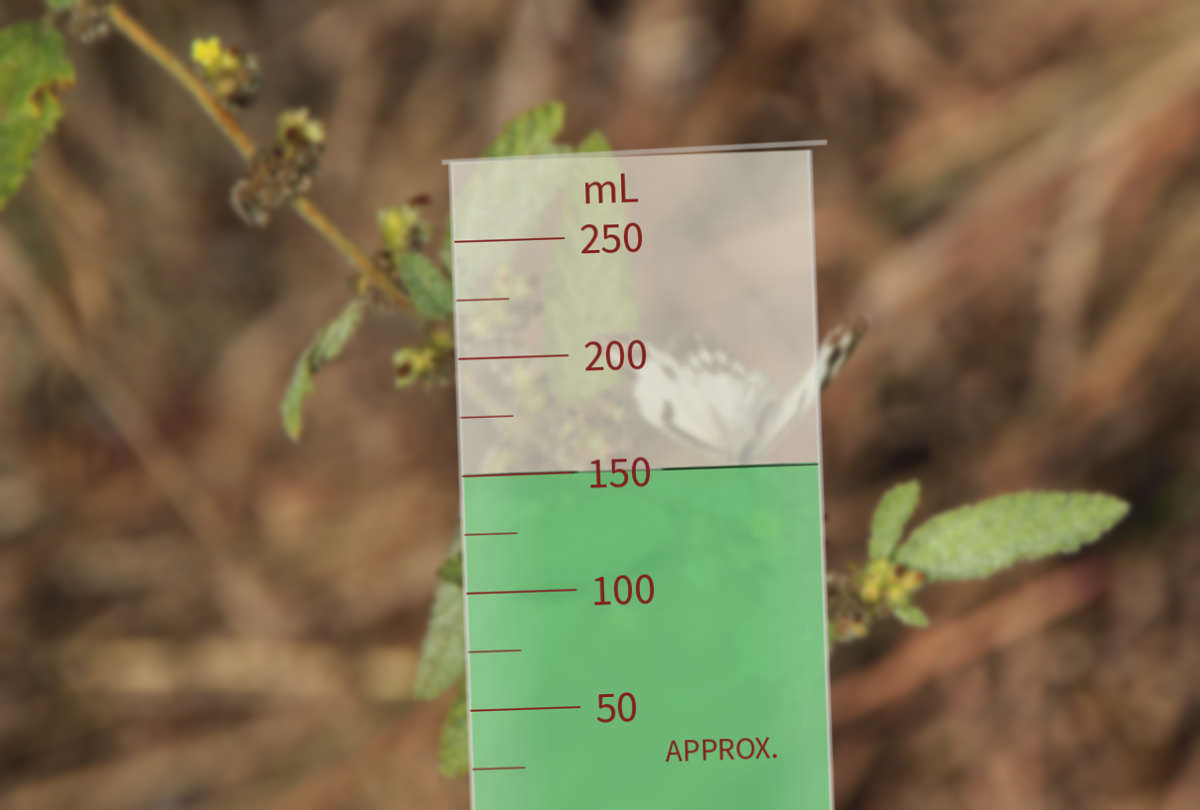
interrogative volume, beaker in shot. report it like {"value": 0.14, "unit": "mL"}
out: {"value": 150, "unit": "mL"}
